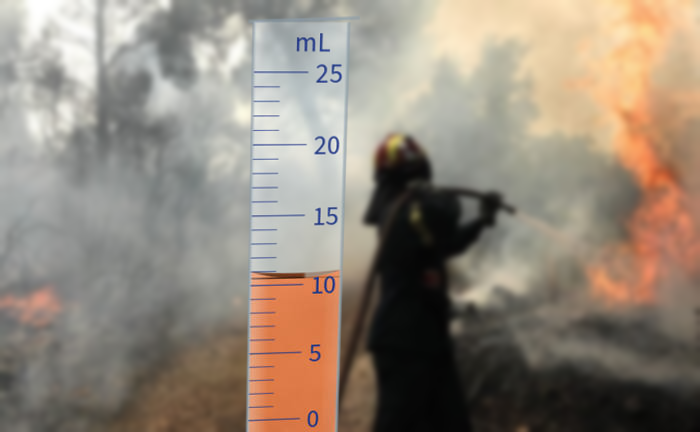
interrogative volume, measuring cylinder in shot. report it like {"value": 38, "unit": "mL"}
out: {"value": 10.5, "unit": "mL"}
